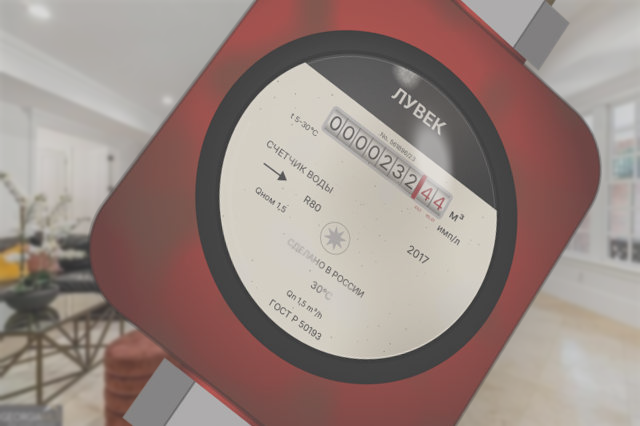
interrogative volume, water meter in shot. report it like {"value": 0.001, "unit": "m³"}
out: {"value": 232.44, "unit": "m³"}
